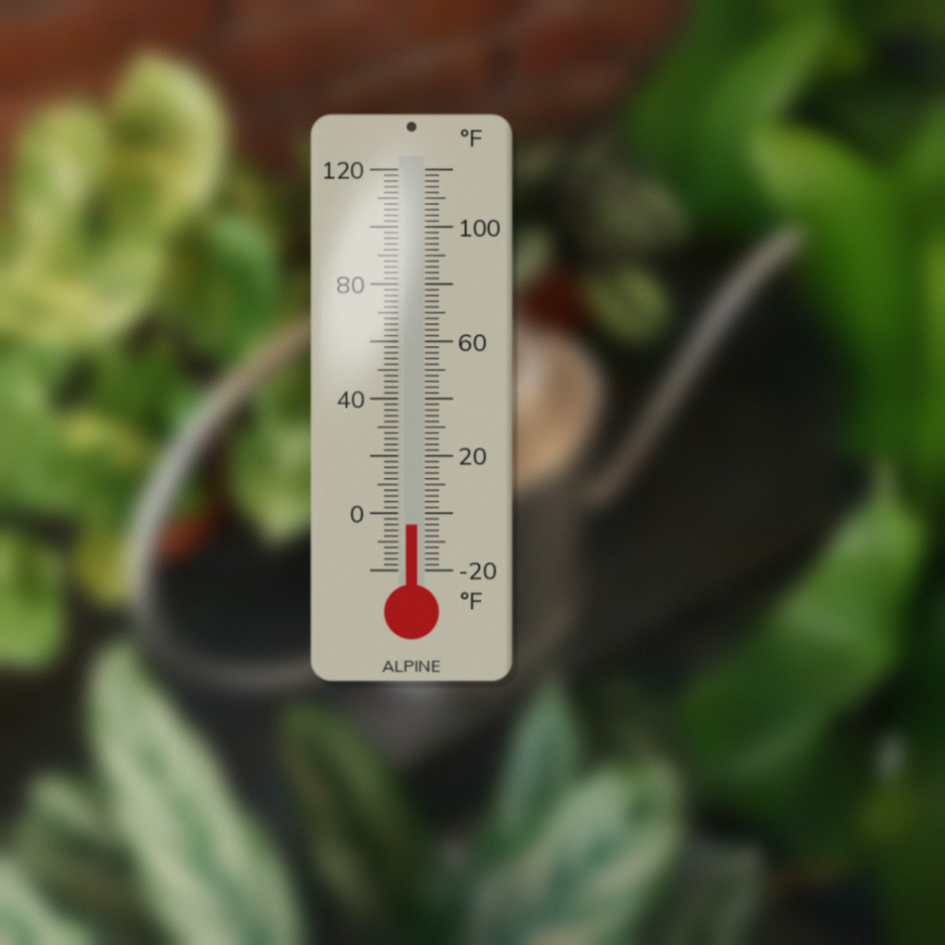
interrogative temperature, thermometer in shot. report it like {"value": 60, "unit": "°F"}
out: {"value": -4, "unit": "°F"}
